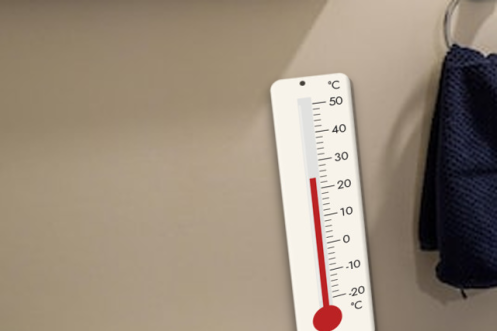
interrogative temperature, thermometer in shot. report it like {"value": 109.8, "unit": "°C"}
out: {"value": 24, "unit": "°C"}
